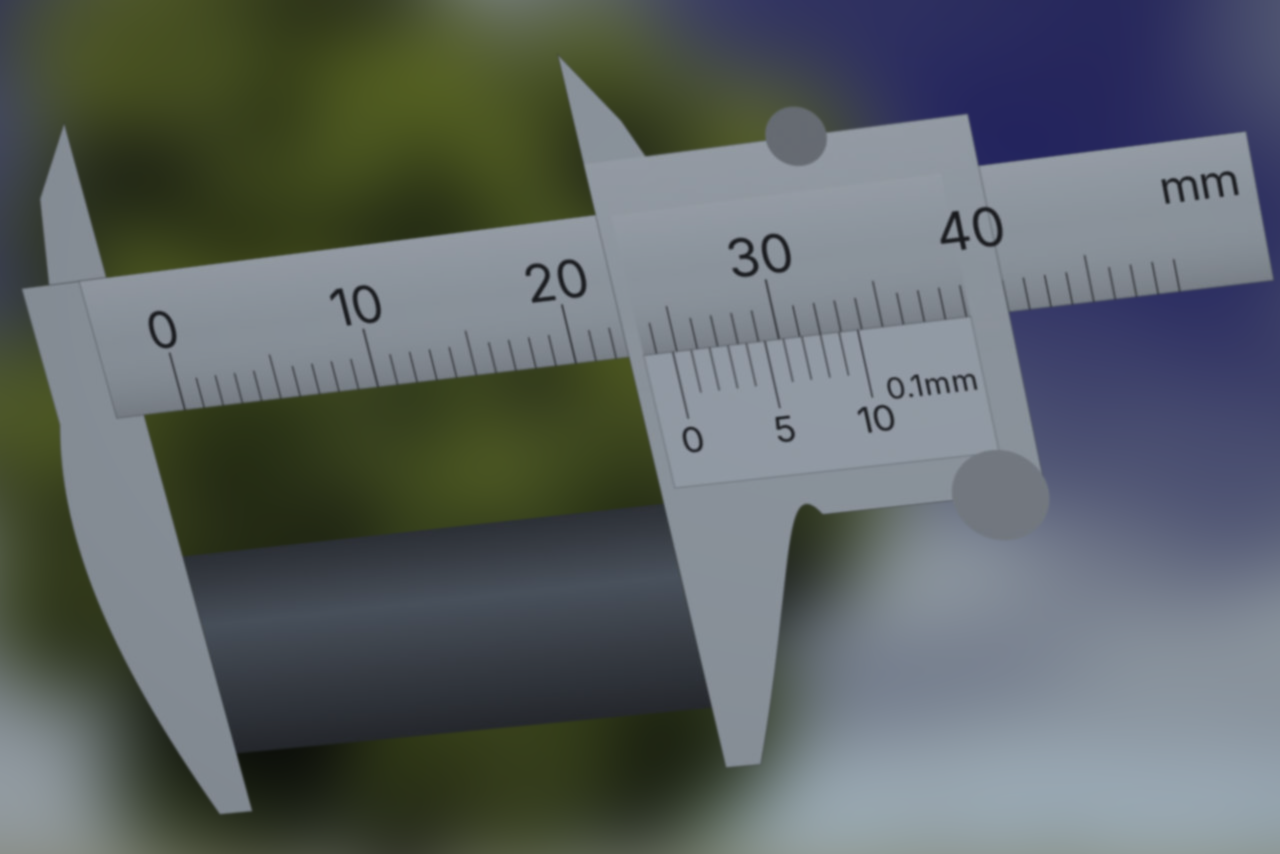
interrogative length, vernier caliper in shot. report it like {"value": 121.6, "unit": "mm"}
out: {"value": 24.8, "unit": "mm"}
